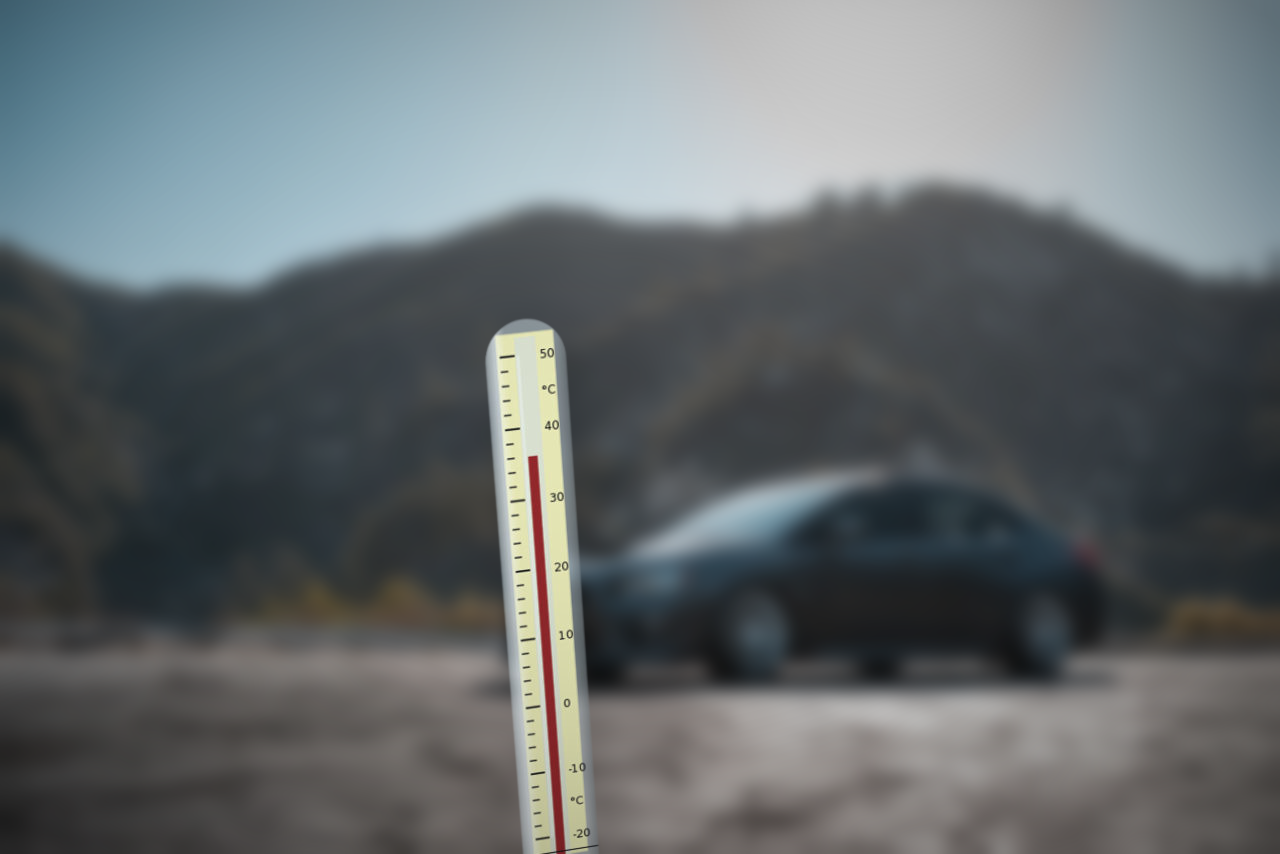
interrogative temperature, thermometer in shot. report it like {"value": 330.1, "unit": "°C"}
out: {"value": 36, "unit": "°C"}
